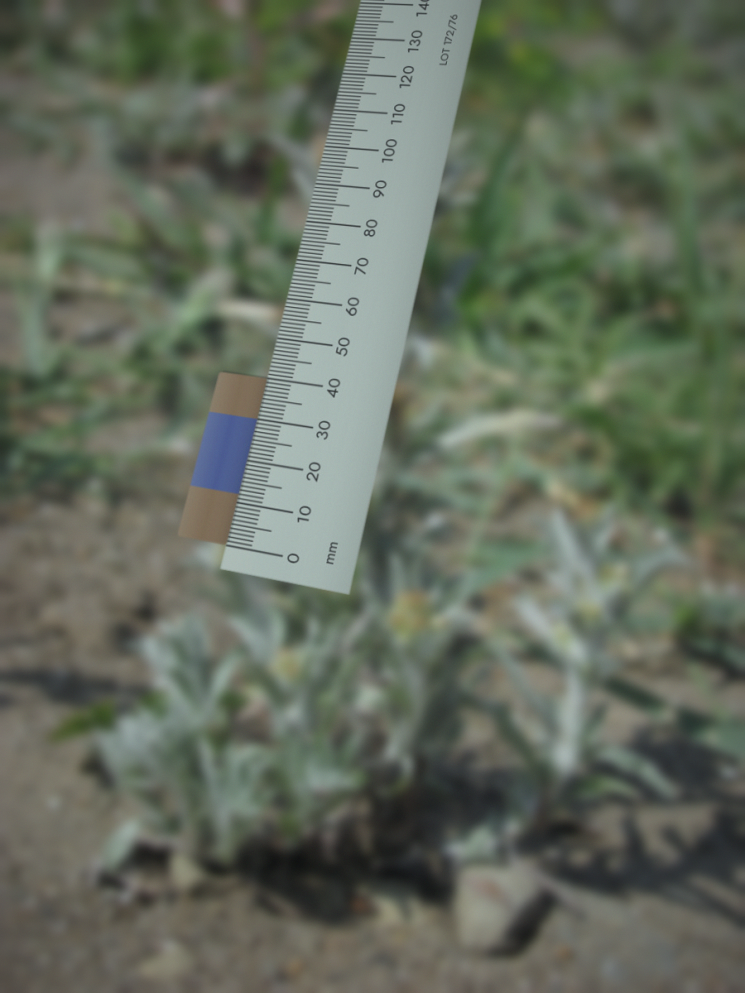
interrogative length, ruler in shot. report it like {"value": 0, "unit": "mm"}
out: {"value": 40, "unit": "mm"}
